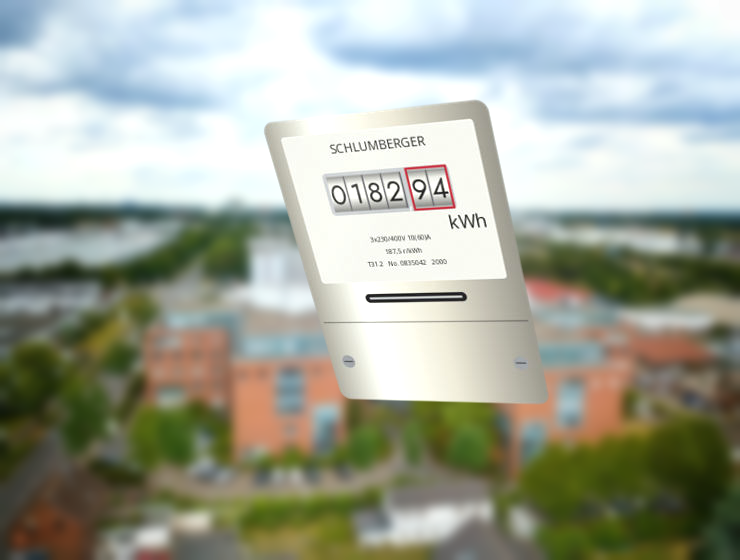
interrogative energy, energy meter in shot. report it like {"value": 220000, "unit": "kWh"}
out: {"value": 182.94, "unit": "kWh"}
